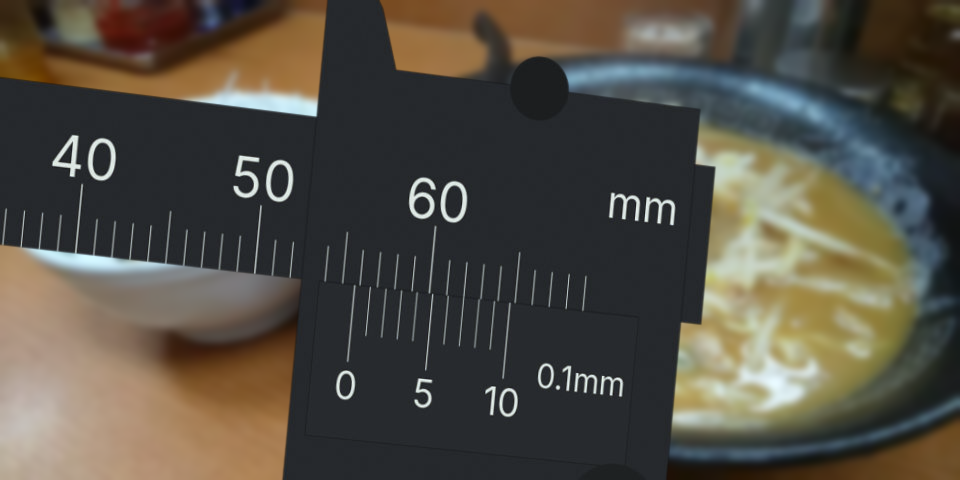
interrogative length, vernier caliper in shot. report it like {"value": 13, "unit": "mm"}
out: {"value": 55.7, "unit": "mm"}
